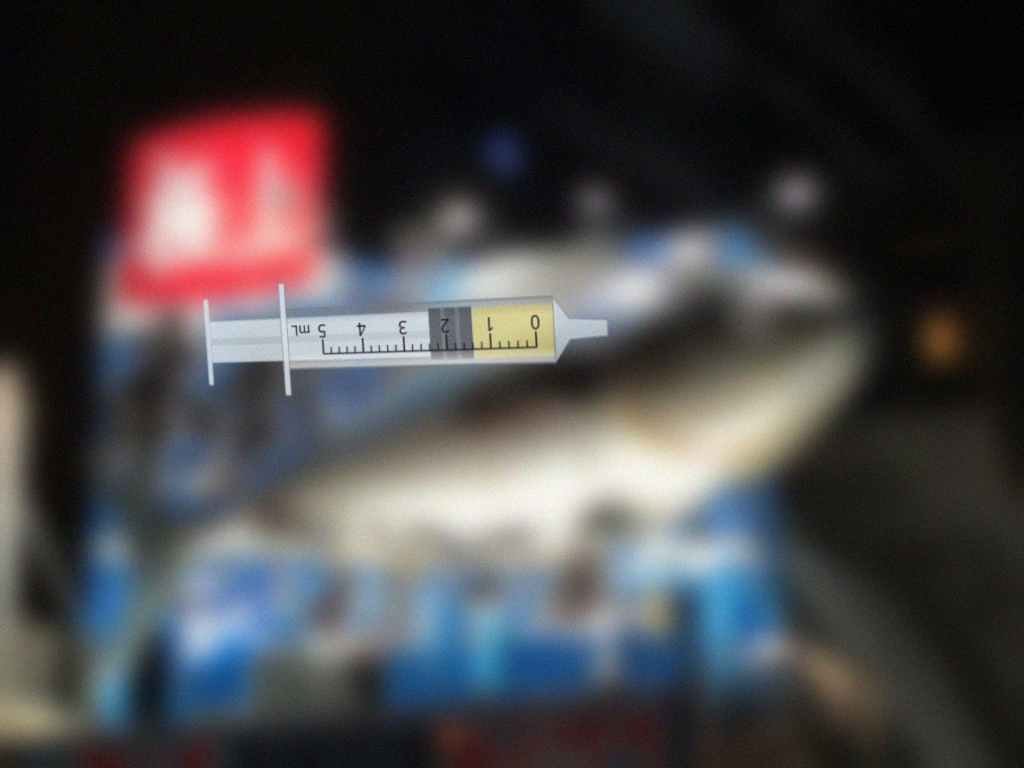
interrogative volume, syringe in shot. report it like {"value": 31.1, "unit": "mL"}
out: {"value": 1.4, "unit": "mL"}
